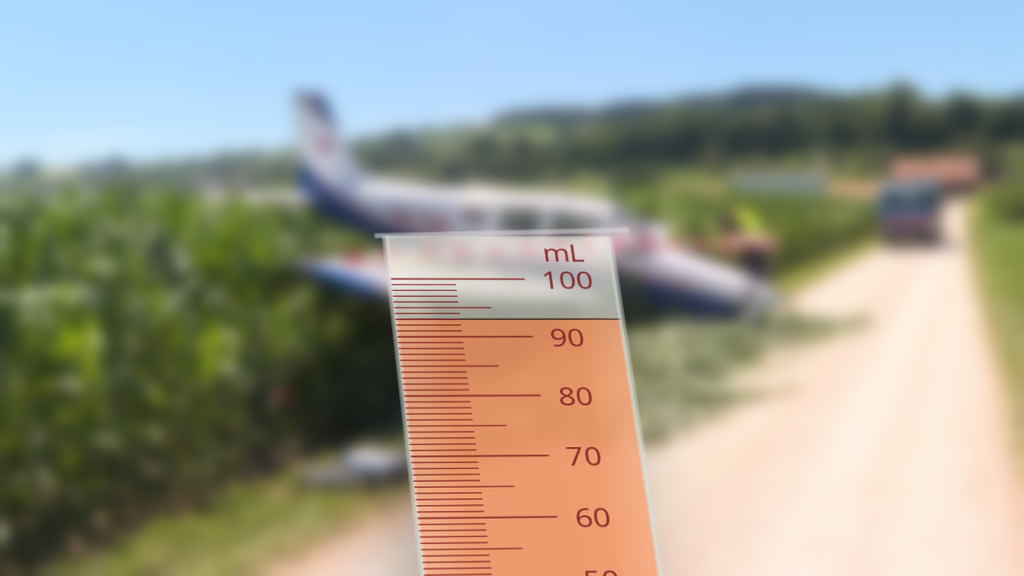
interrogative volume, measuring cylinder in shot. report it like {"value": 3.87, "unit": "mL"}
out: {"value": 93, "unit": "mL"}
